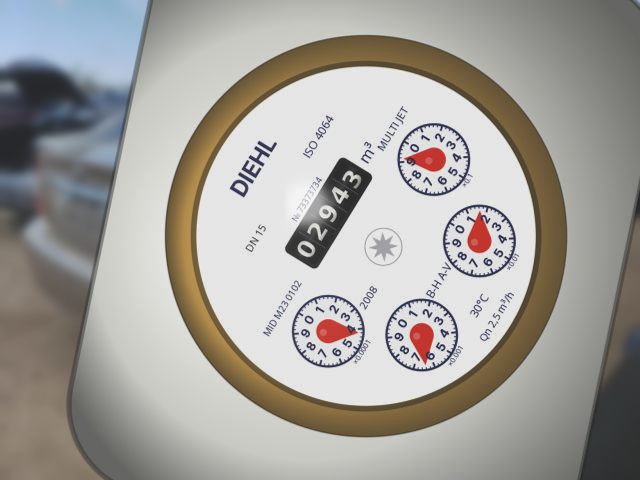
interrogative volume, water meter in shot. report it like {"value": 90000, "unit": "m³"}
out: {"value": 2942.9164, "unit": "m³"}
